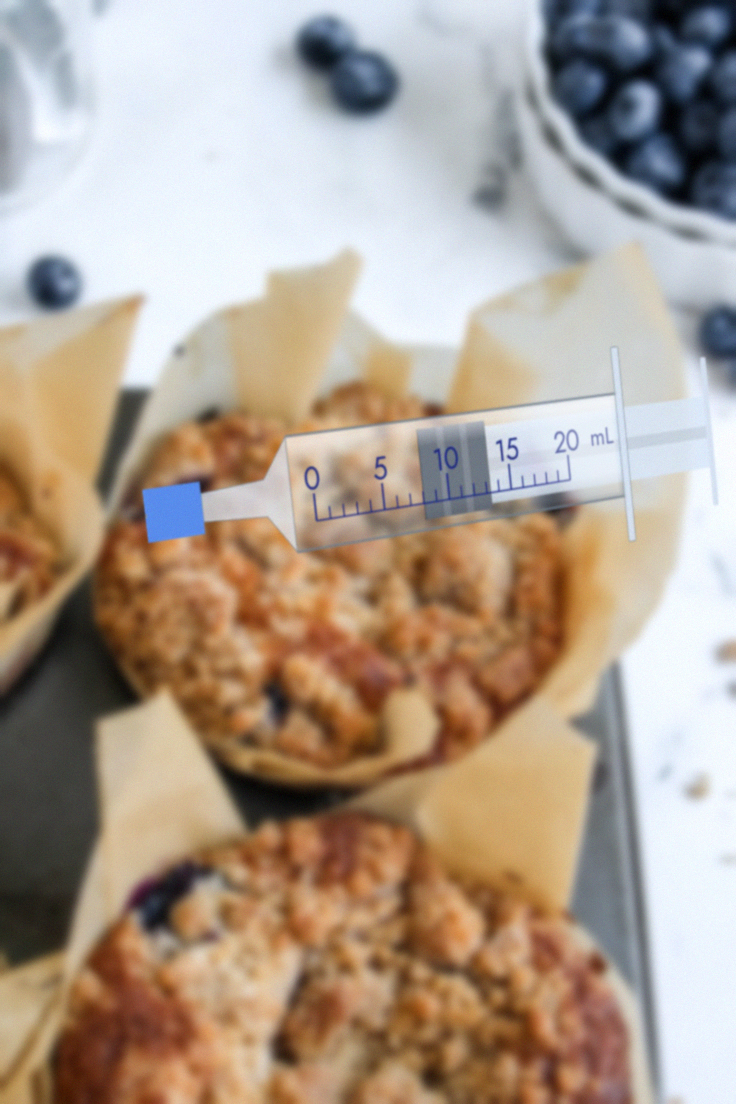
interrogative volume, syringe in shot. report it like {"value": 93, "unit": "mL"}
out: {"value": 8, "unit": "mL"}
